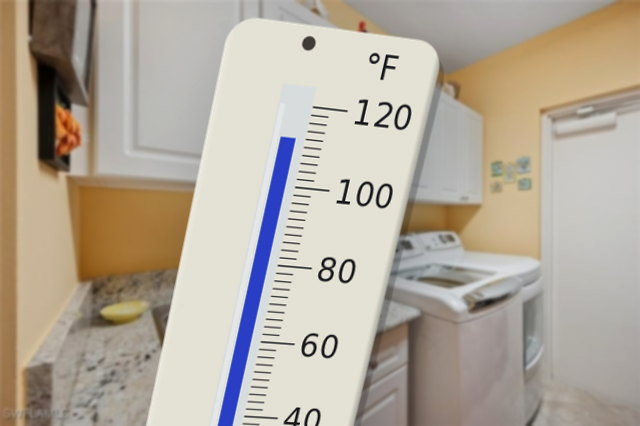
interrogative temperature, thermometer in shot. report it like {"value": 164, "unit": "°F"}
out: {"value": 112, "unit": "°F"}
